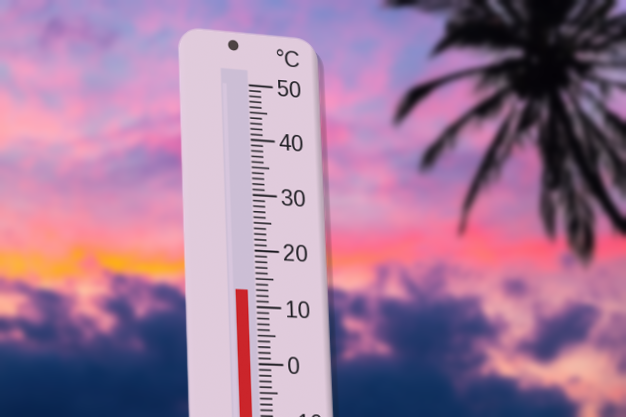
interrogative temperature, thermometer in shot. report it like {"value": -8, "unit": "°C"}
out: {"value": 13, "unit": "°C"}
